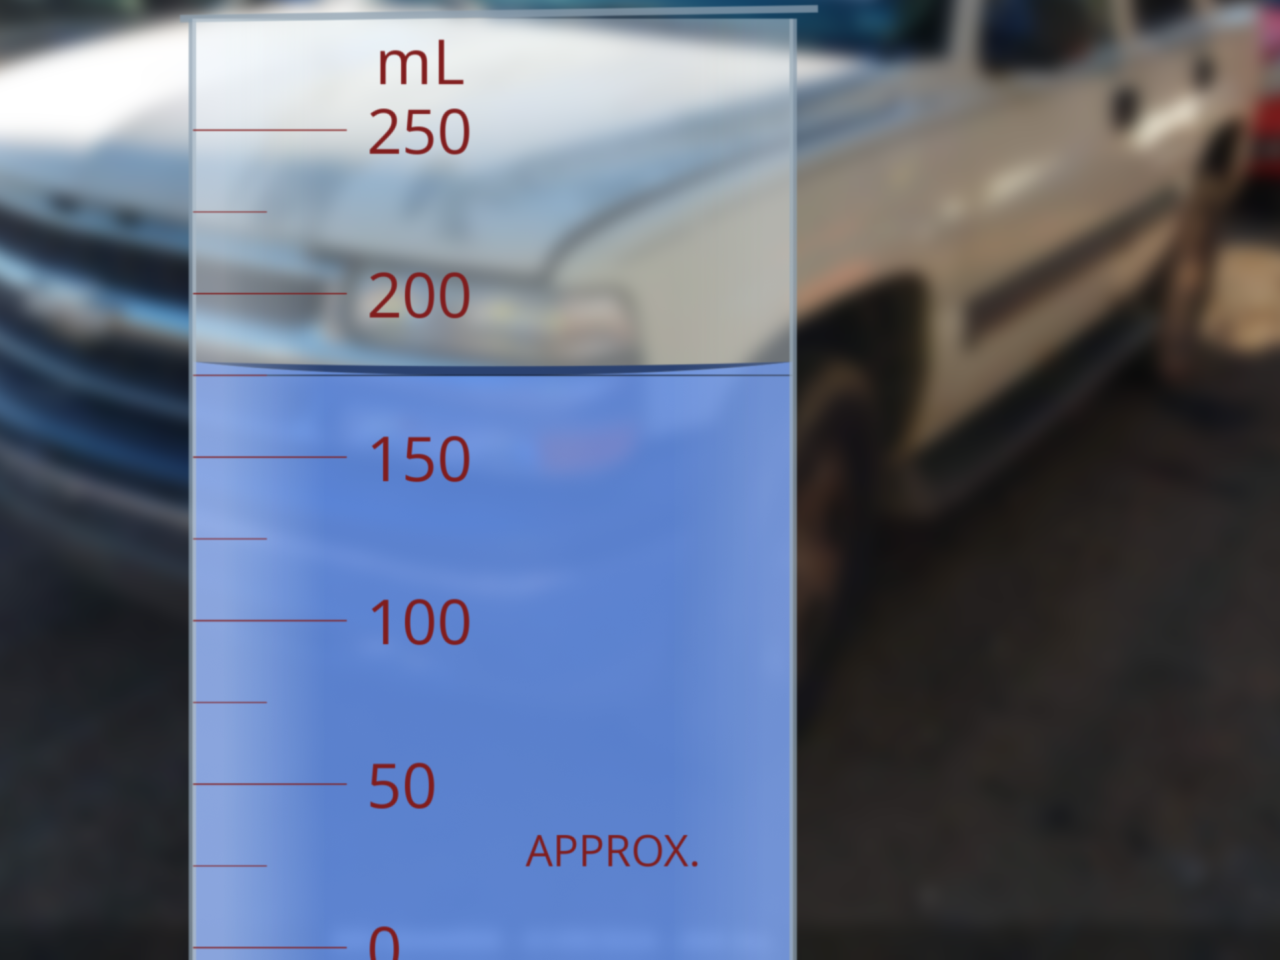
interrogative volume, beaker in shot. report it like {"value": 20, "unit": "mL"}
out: {"value": 175, "unit": "mL"}
